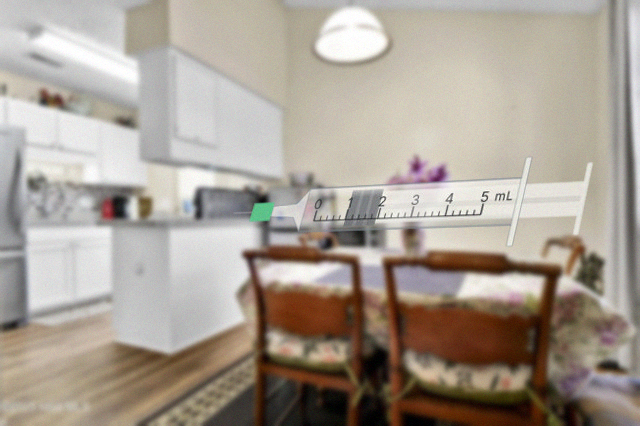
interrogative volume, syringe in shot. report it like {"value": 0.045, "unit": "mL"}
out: {"value": 1, "unit": "mL"}
